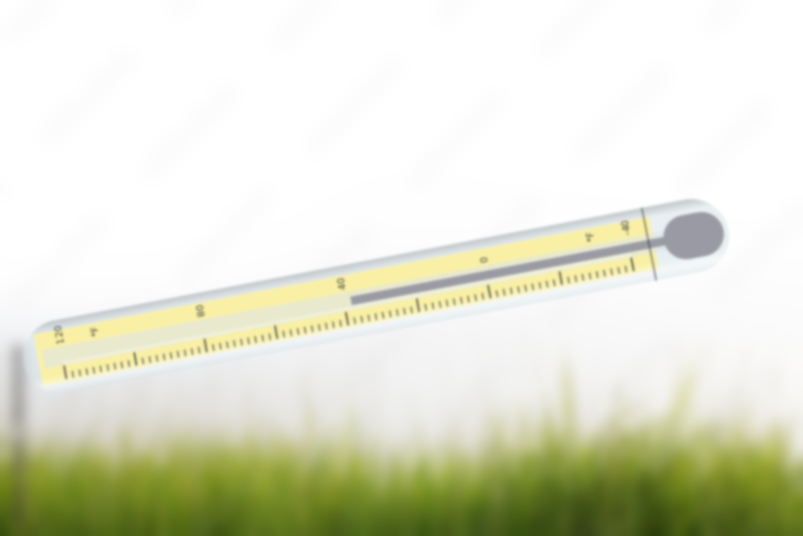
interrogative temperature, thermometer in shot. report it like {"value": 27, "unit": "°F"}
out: {"value": 38, "unit": "°F"}
